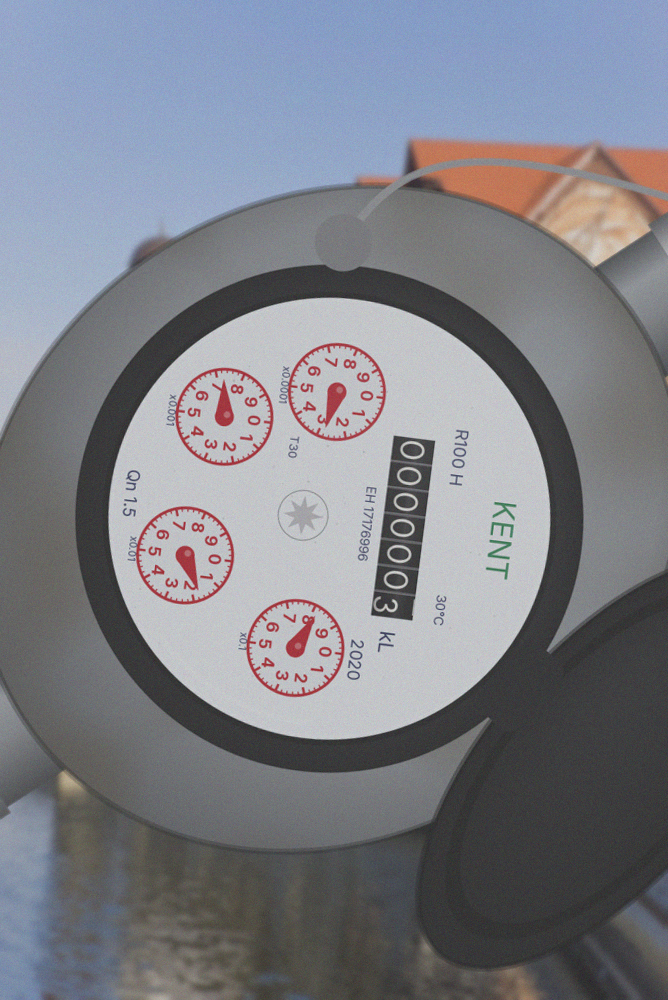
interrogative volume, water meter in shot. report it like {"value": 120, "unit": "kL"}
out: {"value": 2.8172, "unit": "kL"}
